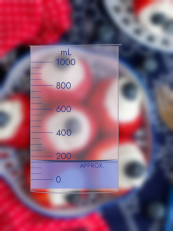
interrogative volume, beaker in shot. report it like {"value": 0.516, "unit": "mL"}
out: {"value": 150, "unit": "mL"}
